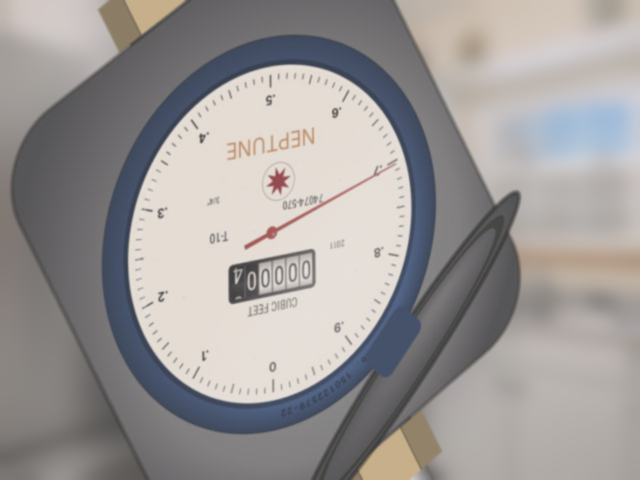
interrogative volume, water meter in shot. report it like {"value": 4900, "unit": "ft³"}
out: {"value": 3.70, "unit": "ft³"}
